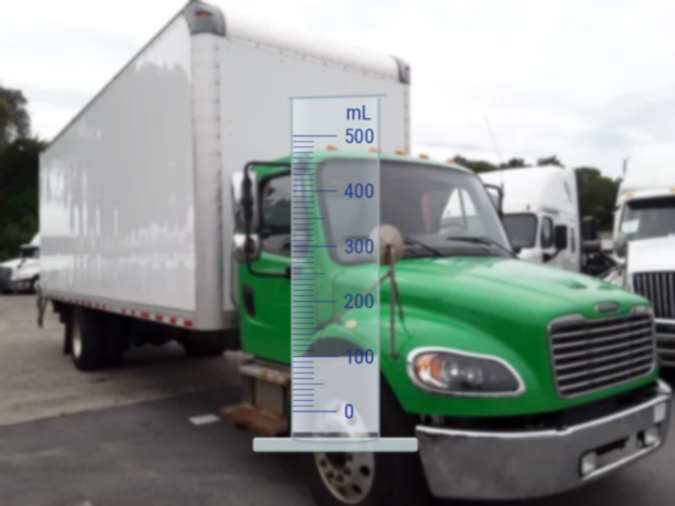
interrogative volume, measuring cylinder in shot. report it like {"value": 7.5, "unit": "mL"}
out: {"value": 100, "unit": "mL"}
